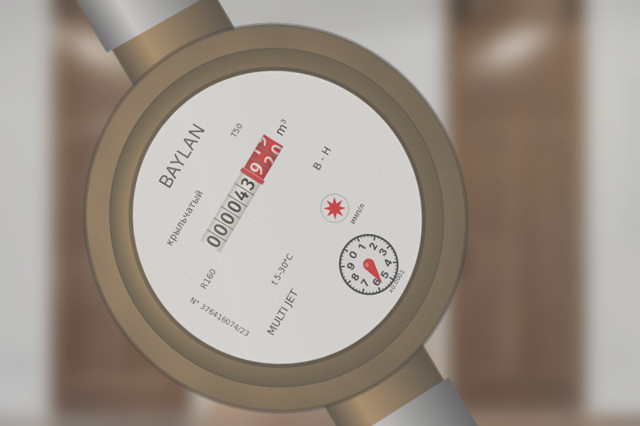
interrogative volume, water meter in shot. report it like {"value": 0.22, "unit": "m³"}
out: {"value": 43.9195, "unit": "m³"}
